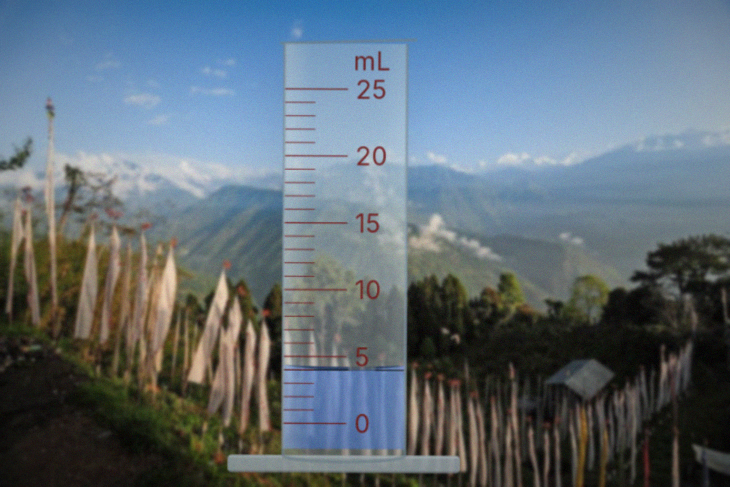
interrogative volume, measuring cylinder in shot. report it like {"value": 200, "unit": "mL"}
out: {"value": 4, "unit": "mL"}
